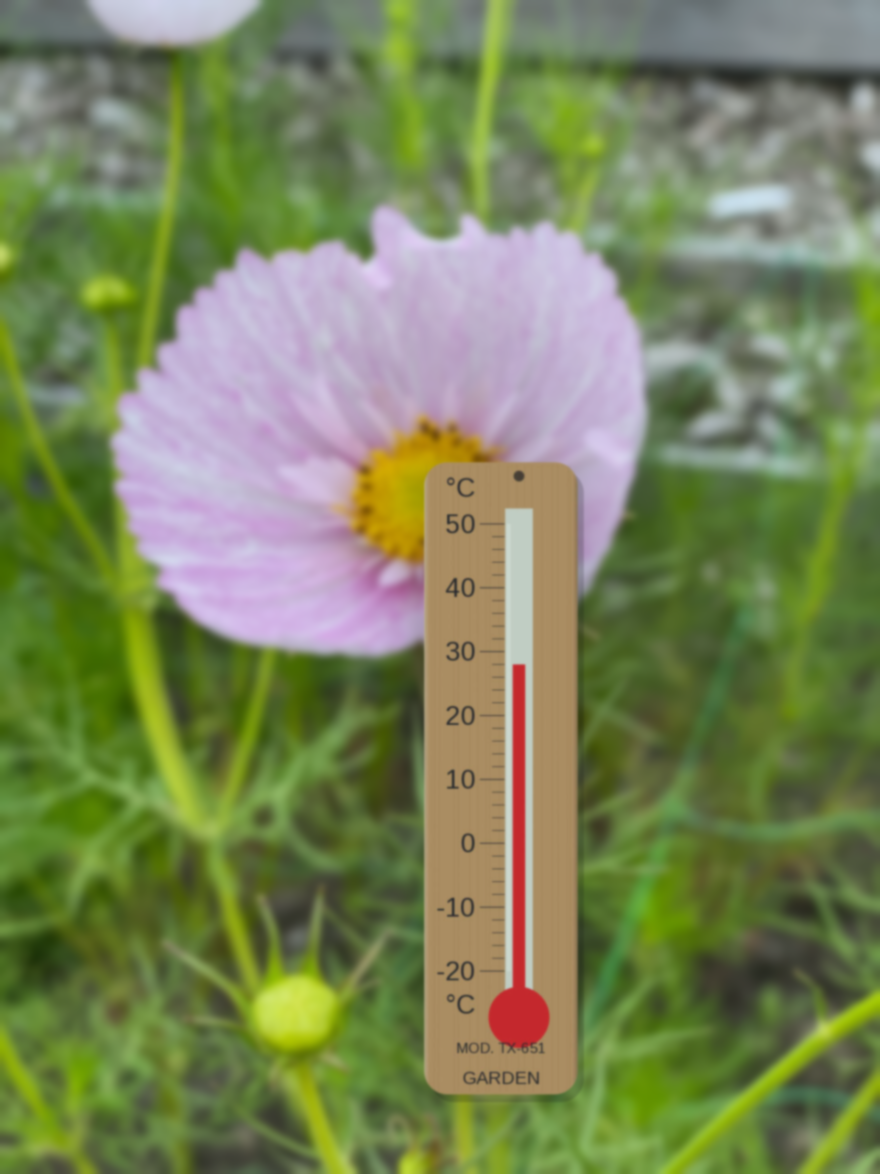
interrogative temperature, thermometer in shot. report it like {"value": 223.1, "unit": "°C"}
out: {"value": 28, "unit": "°C"}
